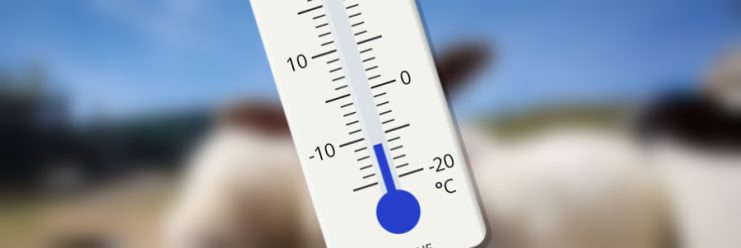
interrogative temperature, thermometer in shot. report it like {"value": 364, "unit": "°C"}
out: {"value": -12, "unit": "°C"}
